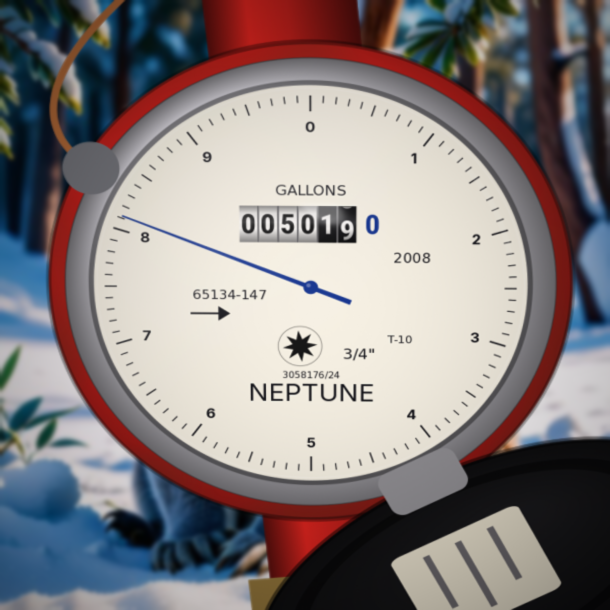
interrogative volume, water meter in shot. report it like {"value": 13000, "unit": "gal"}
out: {"value": 50188.1, "unit": "gal"}
